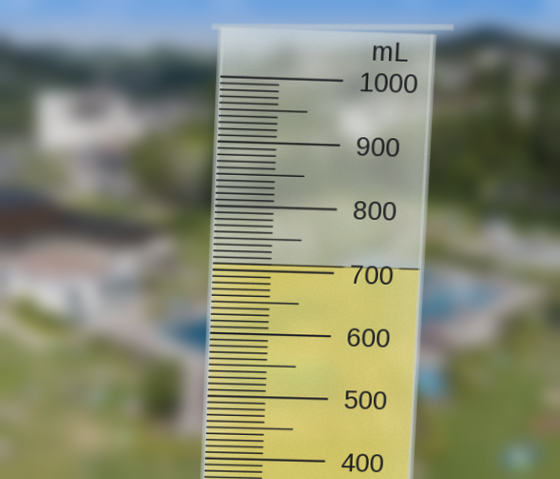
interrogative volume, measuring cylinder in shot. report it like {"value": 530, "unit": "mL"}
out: {"value": 710, "unit": "mL"}
